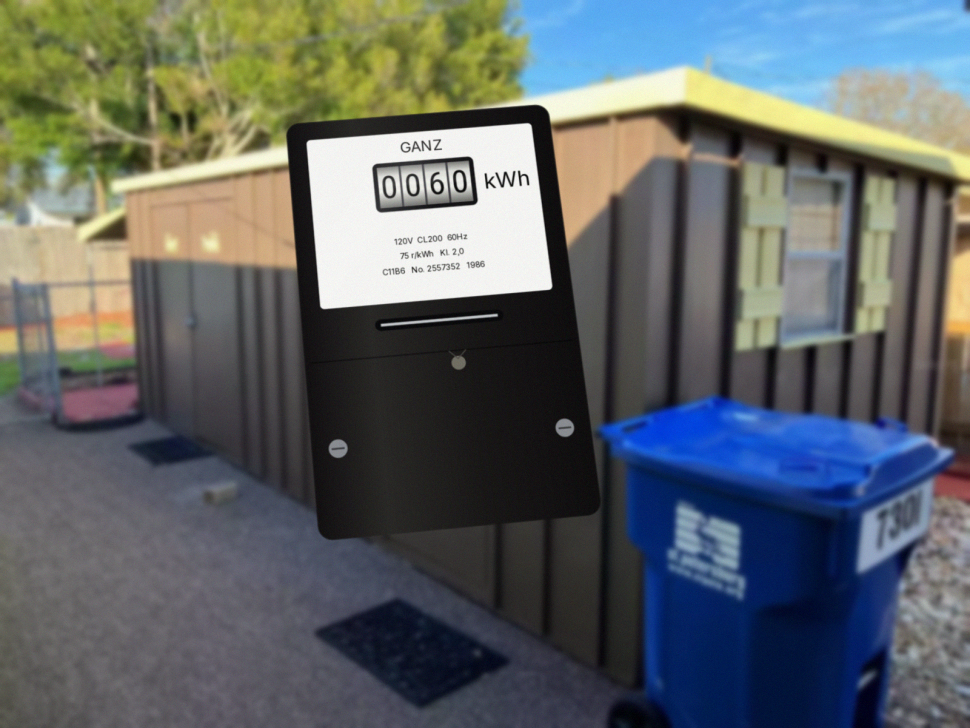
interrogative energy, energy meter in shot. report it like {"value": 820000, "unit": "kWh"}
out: {"value": 60, "unit": "kWh"}
